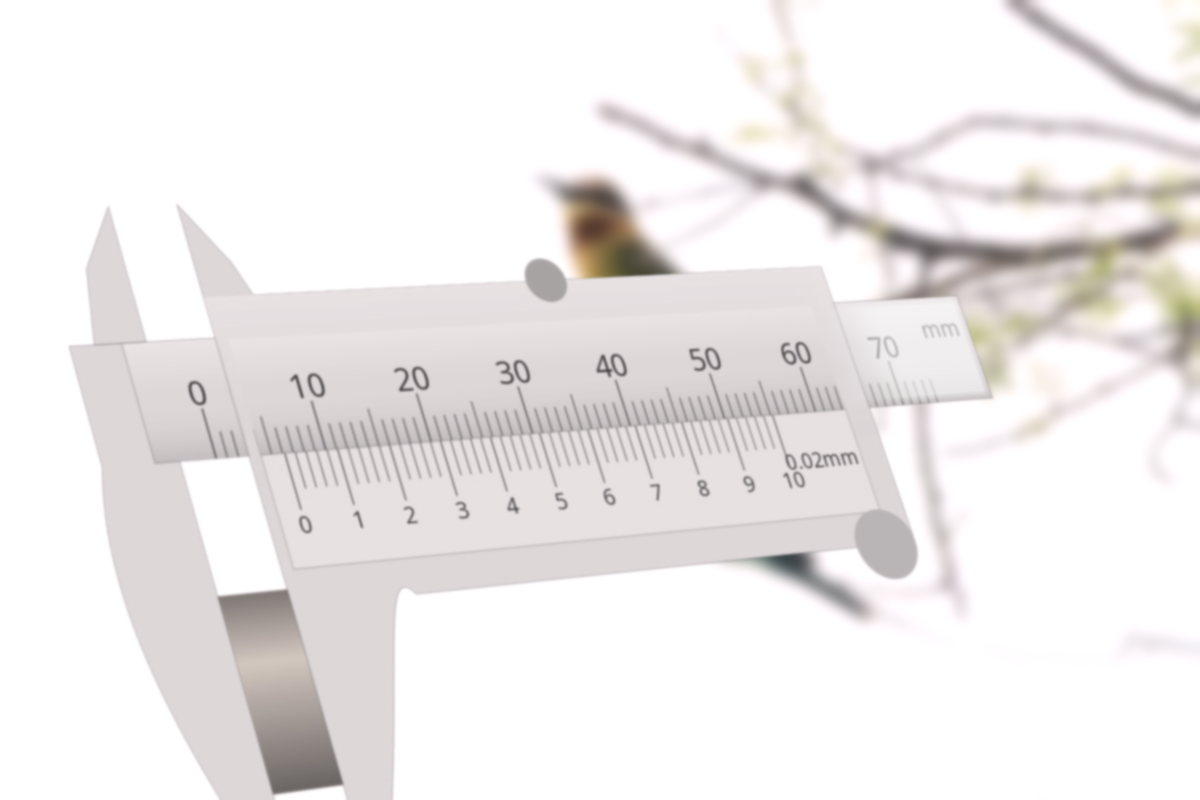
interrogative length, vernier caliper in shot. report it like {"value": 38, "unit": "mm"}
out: {"value": 6.2, "unit": "mm"}
